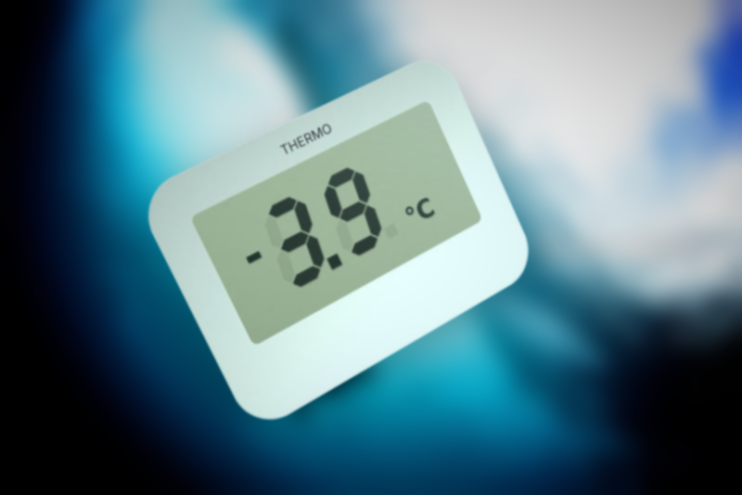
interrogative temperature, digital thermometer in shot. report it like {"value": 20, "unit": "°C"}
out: {"value": -3.9, "unit": "°C"}
